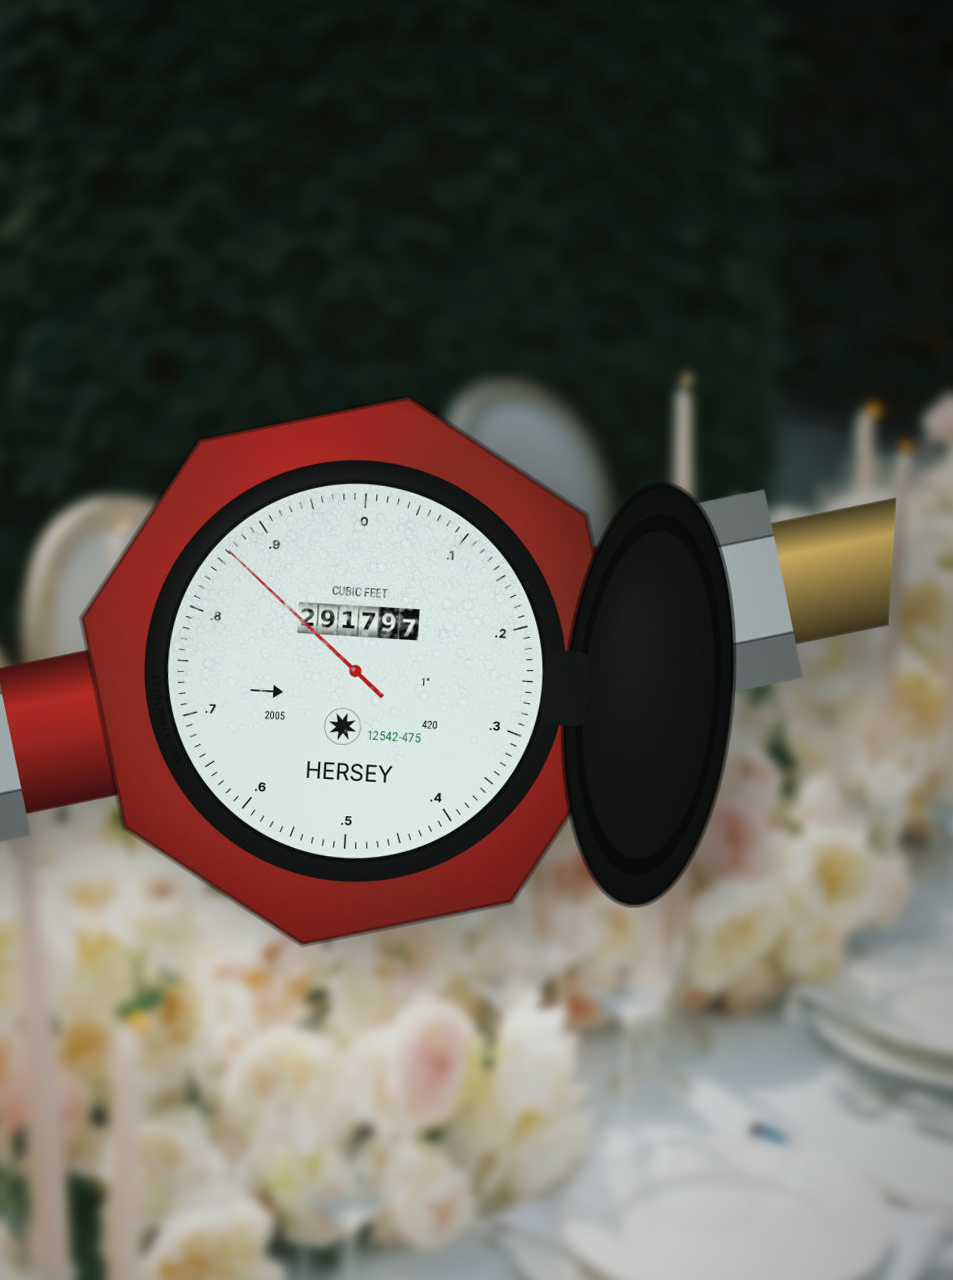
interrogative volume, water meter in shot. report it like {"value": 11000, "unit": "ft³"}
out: {"value": 291796.86, "unit": "ft³"}
